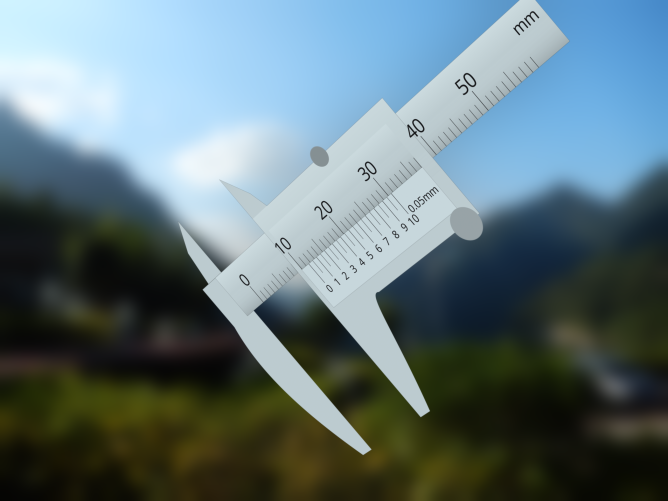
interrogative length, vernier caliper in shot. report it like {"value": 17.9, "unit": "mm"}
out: {"value": 11.6, "unit": "mm"}
